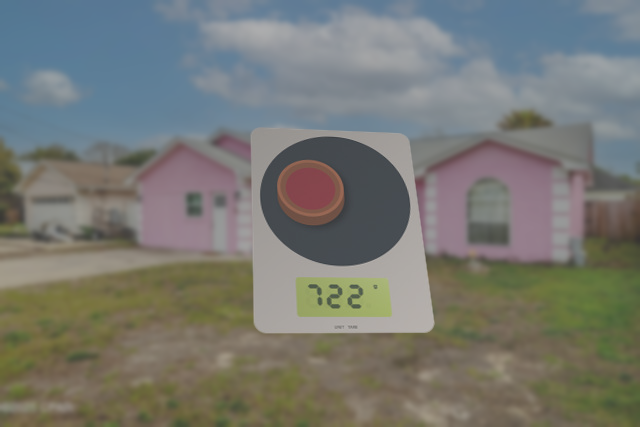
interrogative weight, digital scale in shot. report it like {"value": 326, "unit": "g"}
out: {"value": 722, "unit": "g"}
